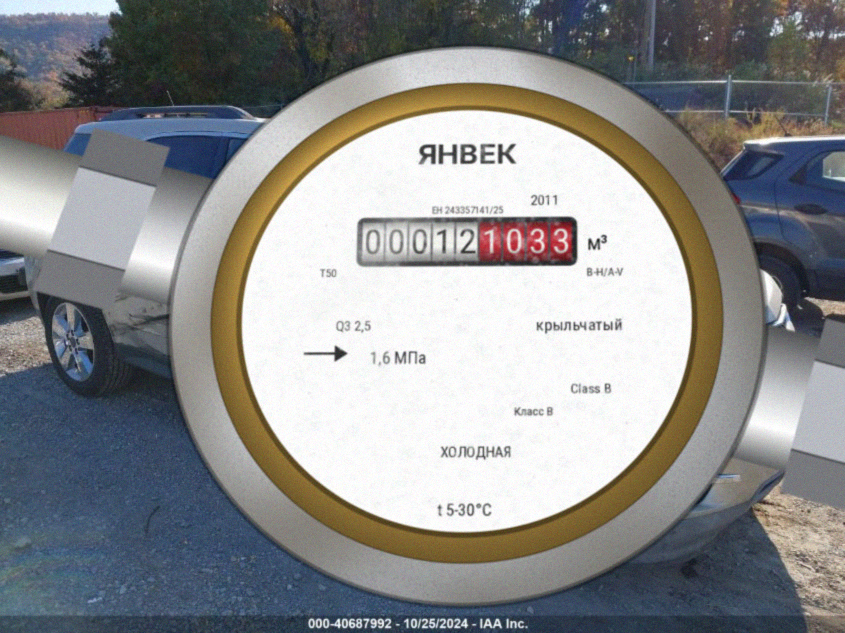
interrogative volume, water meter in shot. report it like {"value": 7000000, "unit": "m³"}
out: {"value": 12.1033, "unit": "m³"}
